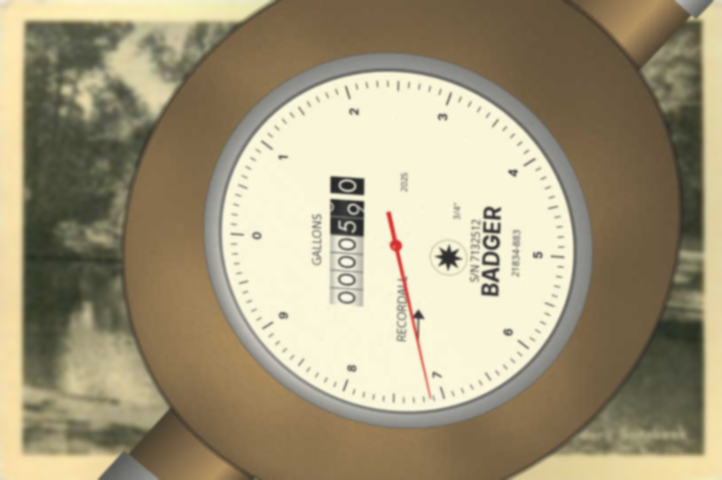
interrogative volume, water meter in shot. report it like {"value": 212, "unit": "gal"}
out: {"value": 587.1, "unit": "gal"}
